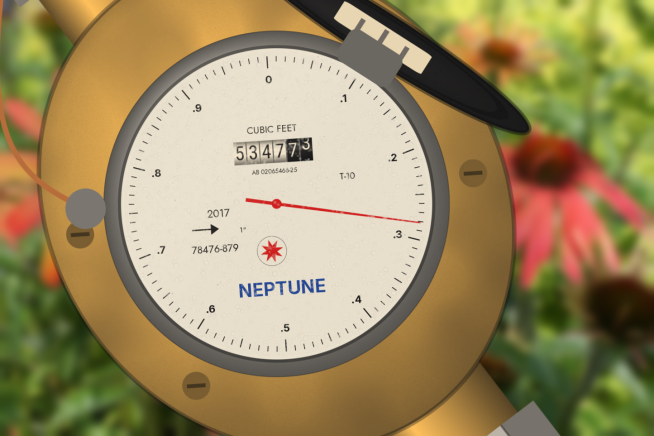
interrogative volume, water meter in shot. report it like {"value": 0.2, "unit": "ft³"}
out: {"value": 534773.28, "unit": "ft³"}
